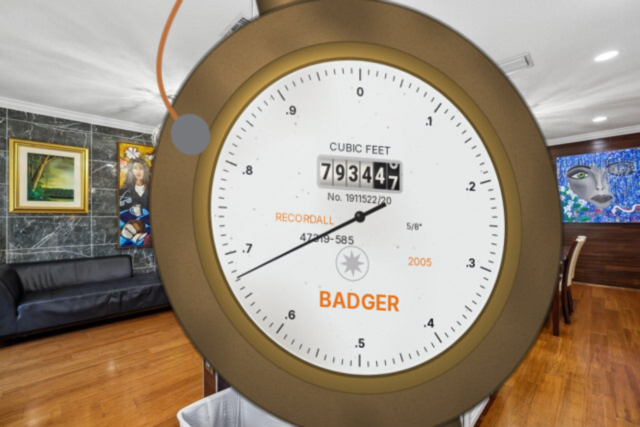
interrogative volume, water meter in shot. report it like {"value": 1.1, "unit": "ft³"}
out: {"value": 793446.67, "unit": "ft³"}
